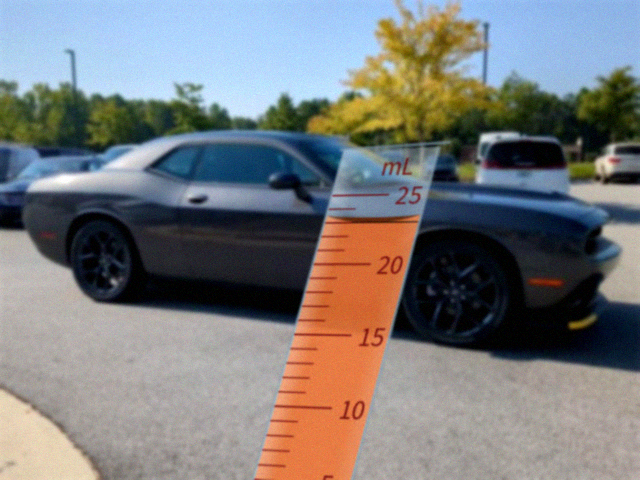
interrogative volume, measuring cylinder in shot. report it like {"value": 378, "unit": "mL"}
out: {"value": 23, "unit": "mL"}
